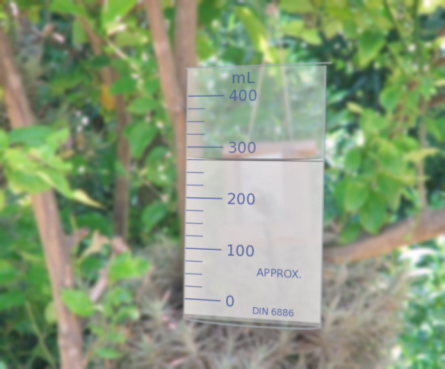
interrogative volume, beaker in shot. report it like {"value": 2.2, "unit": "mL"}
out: {"value": 275, "unit": "mL"}
